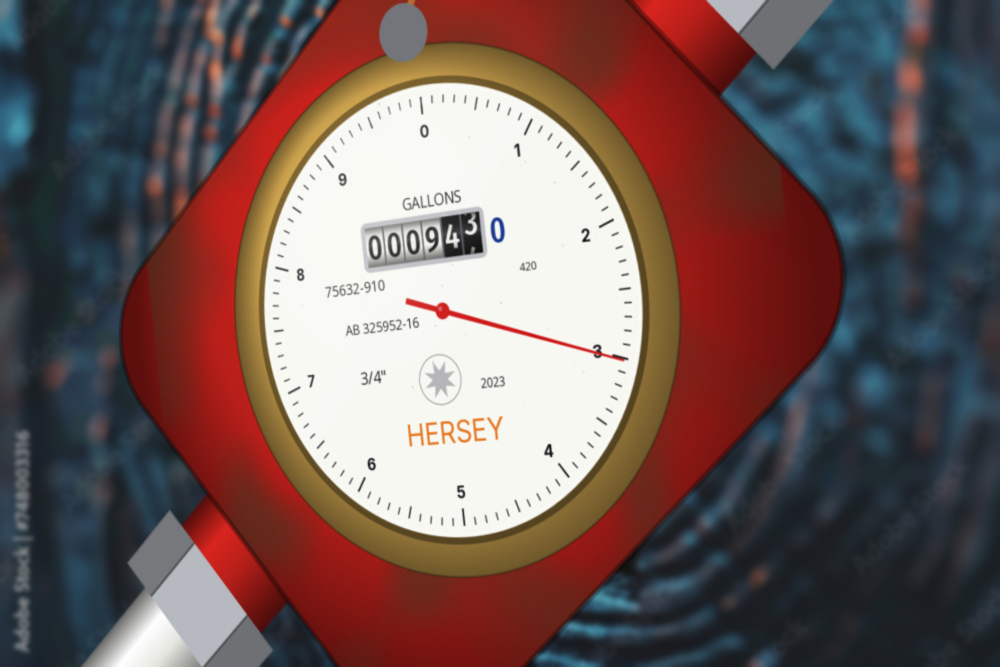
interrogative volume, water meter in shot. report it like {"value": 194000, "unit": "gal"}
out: {"value": 9433.0, "unit": "gal"}
